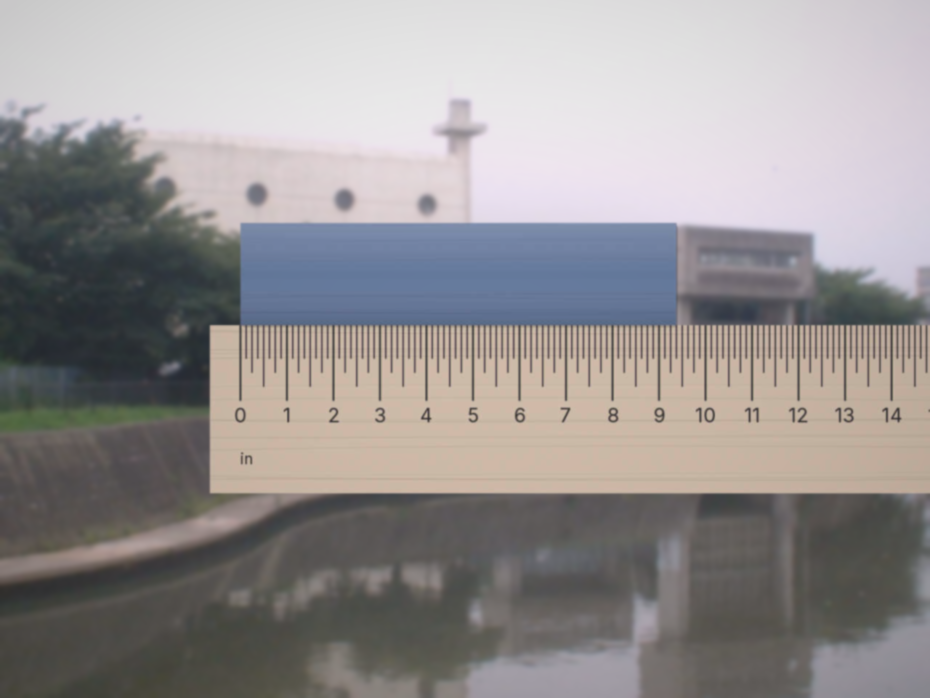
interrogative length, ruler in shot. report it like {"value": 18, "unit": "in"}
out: {"value": 9.375, "unit": "in"}
